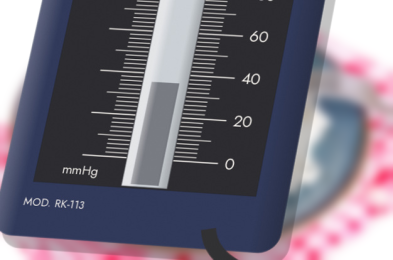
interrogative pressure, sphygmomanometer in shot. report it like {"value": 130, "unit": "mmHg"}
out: {"value": 36, "unit": "mmHg"}
